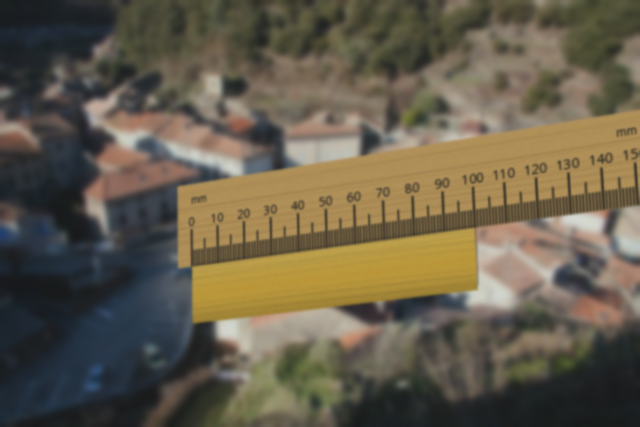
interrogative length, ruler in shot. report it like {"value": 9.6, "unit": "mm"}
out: {"value": 100, "unit": "mm"}
